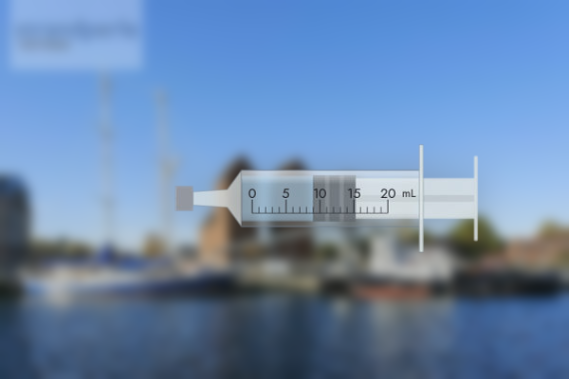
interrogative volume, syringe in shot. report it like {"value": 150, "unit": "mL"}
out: {"value": 9, "unit": "mL"}
